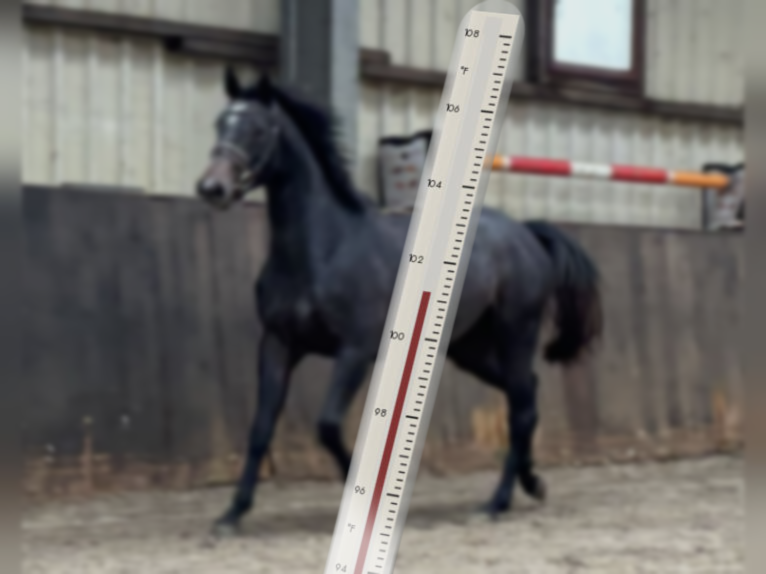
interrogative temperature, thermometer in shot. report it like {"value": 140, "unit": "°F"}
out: {"value": 101.2, "unit": "°F"}
